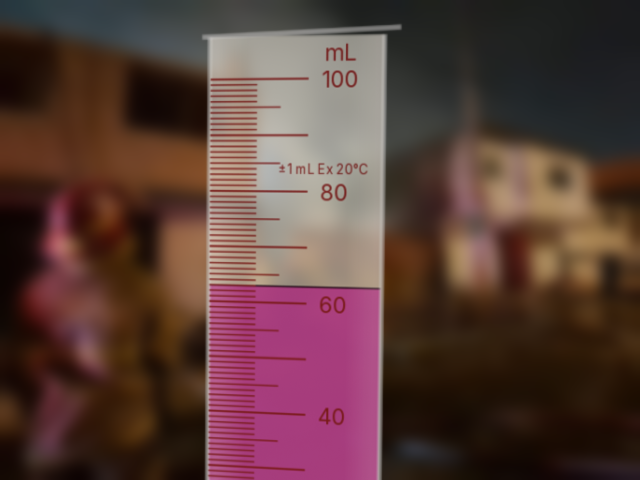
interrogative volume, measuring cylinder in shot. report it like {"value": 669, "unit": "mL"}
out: {"value": 63, "unit": "mL"}
